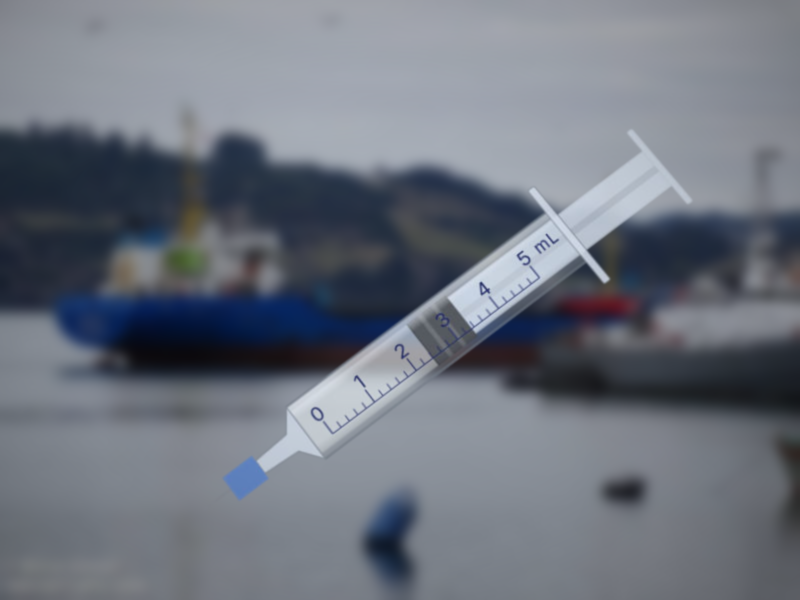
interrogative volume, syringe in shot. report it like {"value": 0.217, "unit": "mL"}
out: {"value": 2.4, "unit": "mL"}
